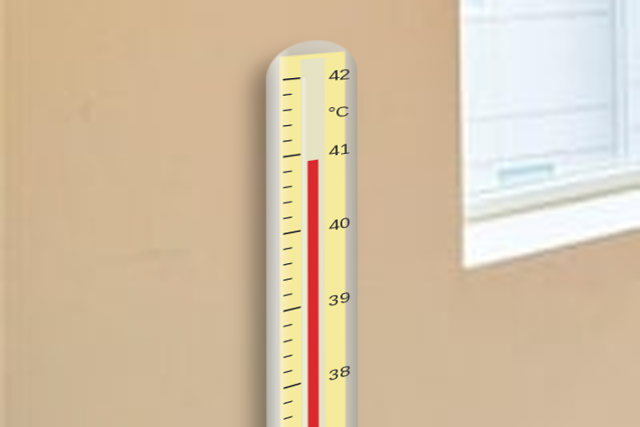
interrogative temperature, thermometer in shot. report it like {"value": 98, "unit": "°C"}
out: {"value": 40.9, "unit": "°C"}
